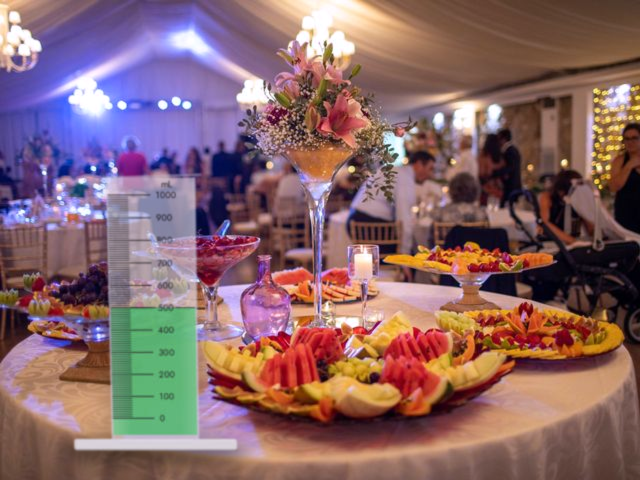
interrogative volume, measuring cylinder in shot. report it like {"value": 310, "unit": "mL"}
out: {"value": 500, "unit": "mL"}
